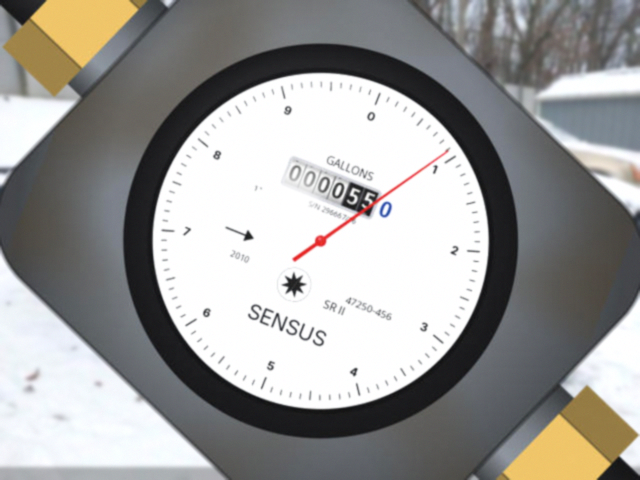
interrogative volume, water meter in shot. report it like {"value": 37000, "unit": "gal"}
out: {"value": 550.9, "unit": "gal"}
